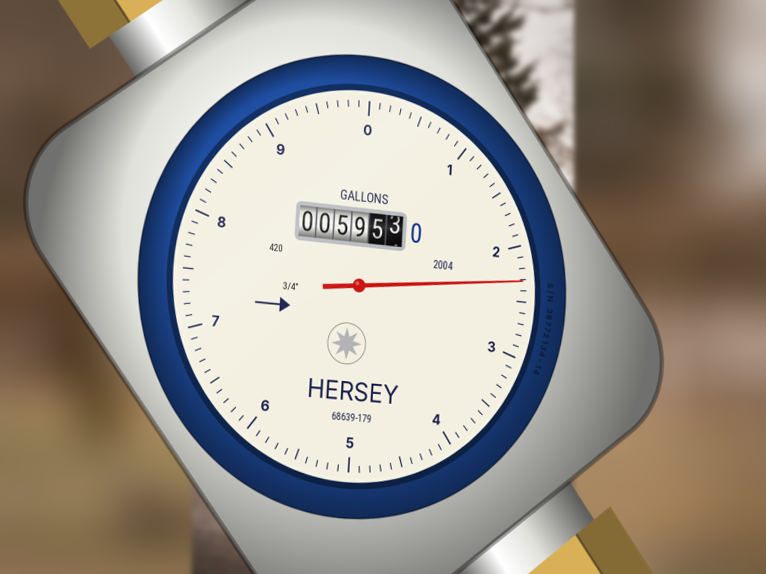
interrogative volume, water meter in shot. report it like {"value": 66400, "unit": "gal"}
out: {"value": 59532.3, "unit": "gal"}
